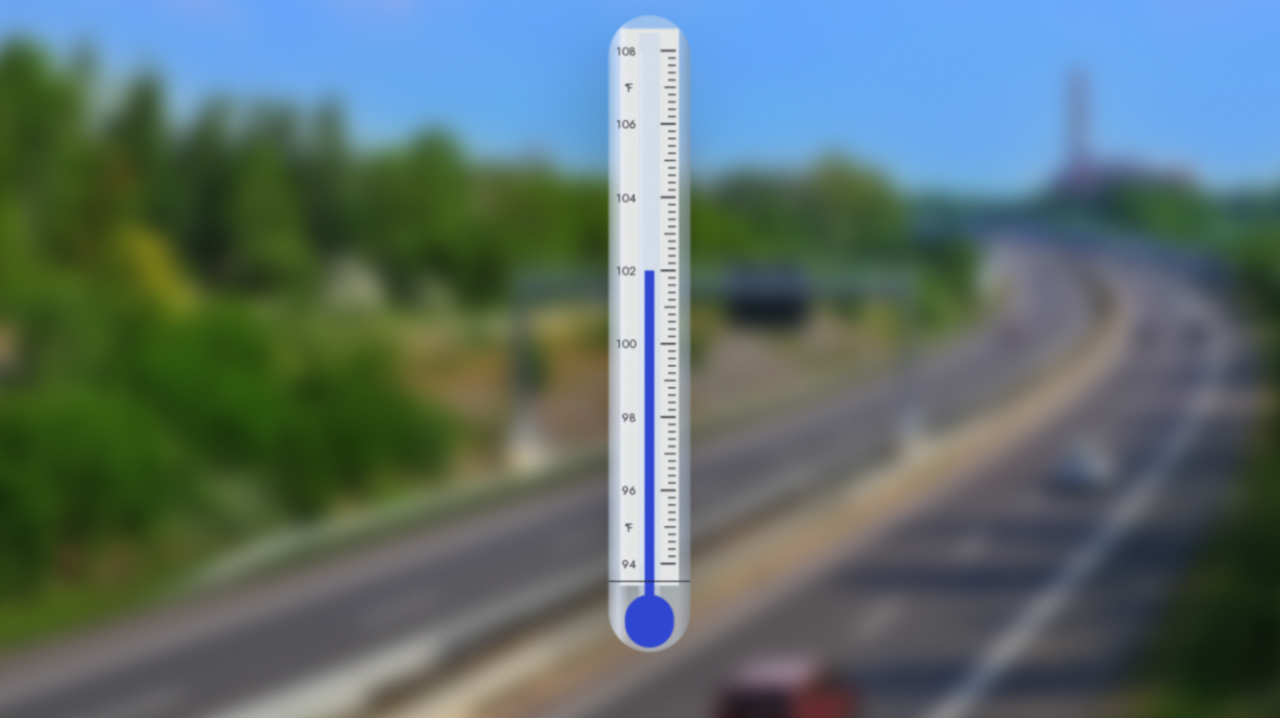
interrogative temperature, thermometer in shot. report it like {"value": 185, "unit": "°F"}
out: {"value": 102, "unit": "°F"}
